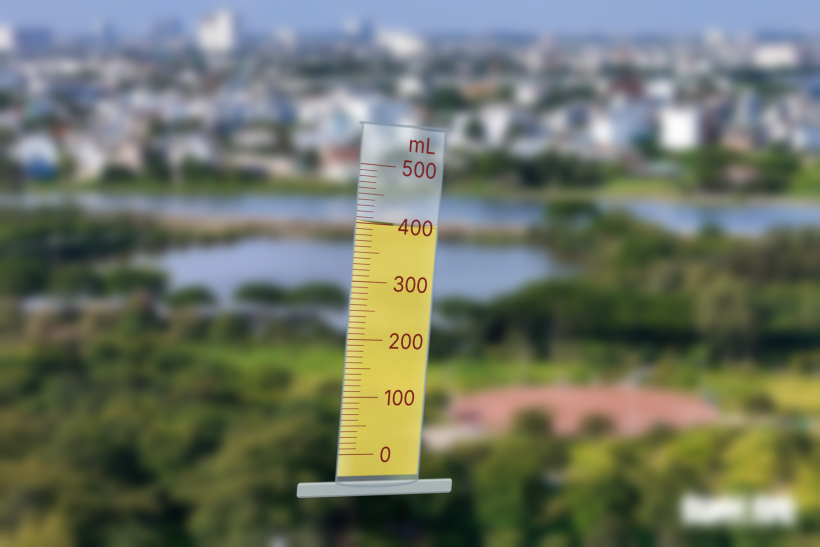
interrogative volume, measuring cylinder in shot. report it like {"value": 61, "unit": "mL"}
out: {"value": 400, "unit": "mL"}
